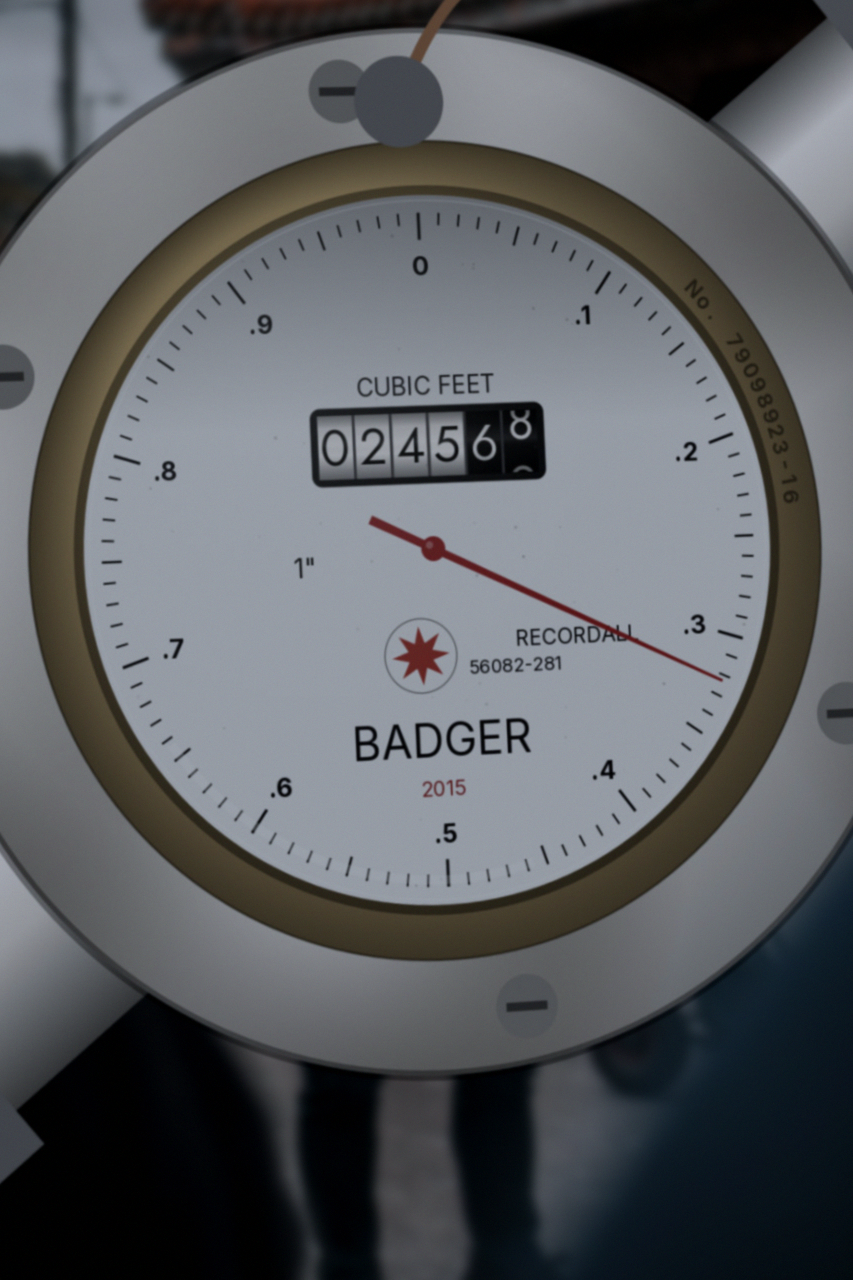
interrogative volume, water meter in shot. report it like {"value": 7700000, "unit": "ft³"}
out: {"value": 24568.32, "unit": "ft³"}
